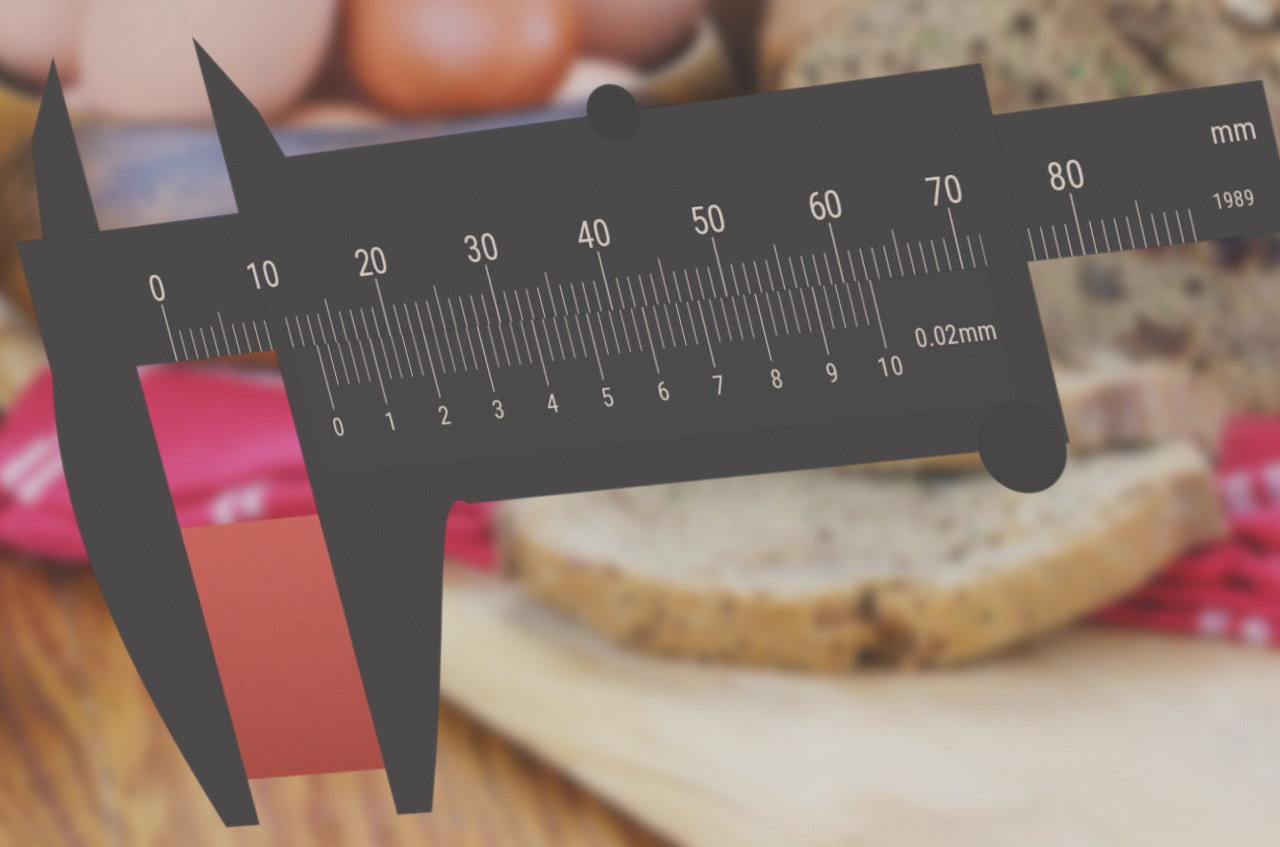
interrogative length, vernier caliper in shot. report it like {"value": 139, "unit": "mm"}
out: {"value": 13.2, "unit": "mm"}
